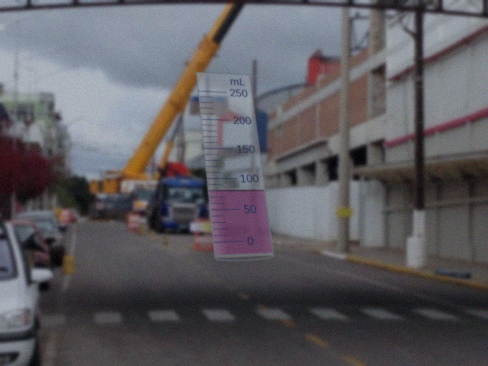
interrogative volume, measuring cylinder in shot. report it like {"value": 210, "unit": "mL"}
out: {"value": 80, "unit": "mL"}
